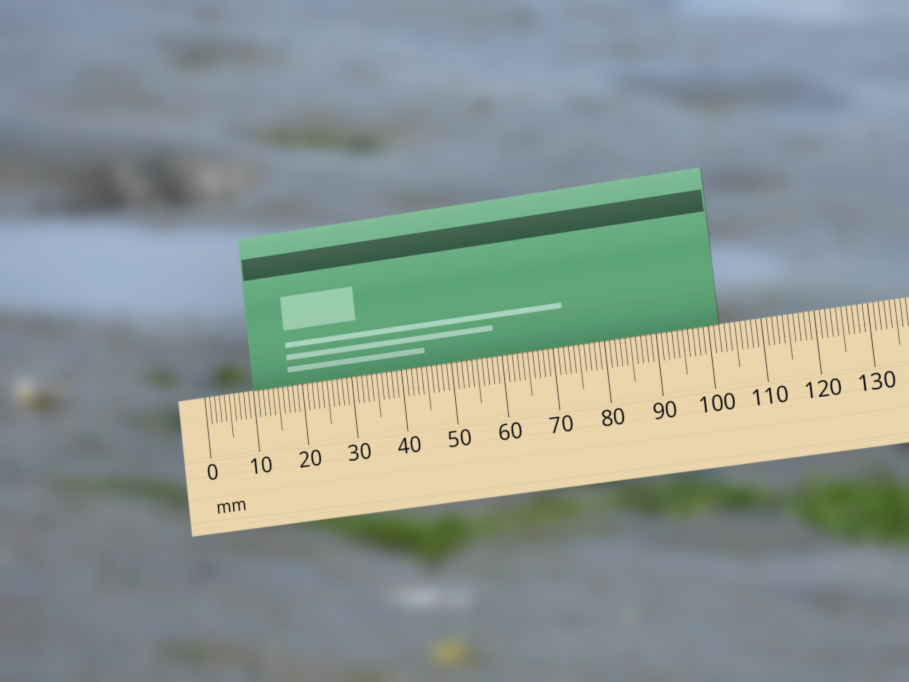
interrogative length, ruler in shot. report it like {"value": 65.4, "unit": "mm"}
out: {"value": 92, "unit": "mm"}
